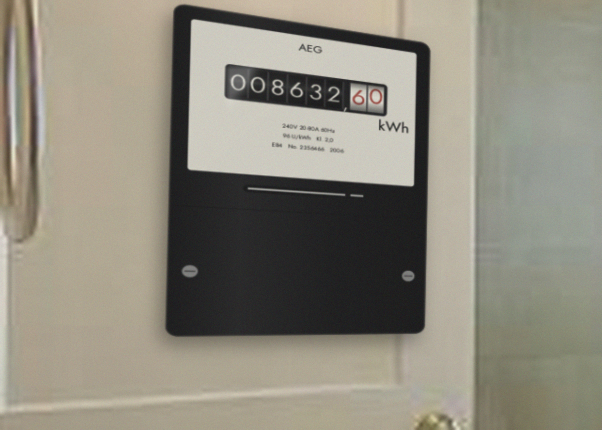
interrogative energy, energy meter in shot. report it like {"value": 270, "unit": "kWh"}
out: {"value": 8632.60, "unit": "kWh"}
